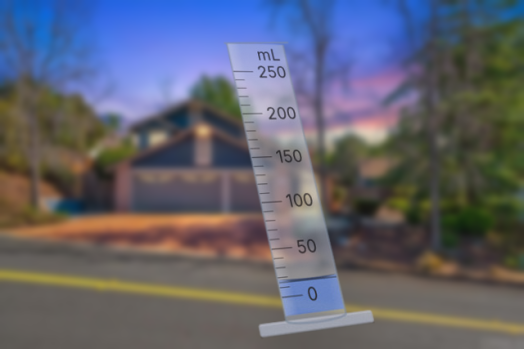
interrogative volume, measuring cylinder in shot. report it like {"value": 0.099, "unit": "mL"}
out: {"value": 15, "unit": "mL"}
